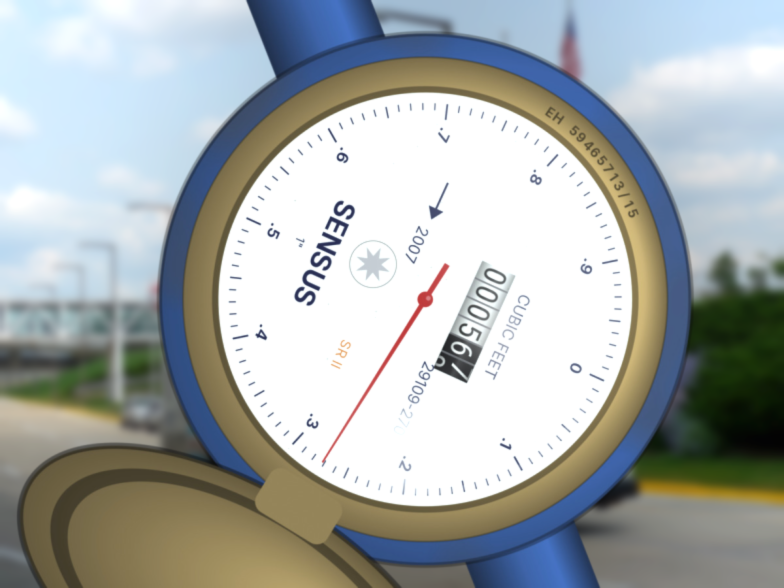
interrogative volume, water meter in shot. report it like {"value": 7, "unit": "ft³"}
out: {"value": 567.27, "unit": "ft³"}
